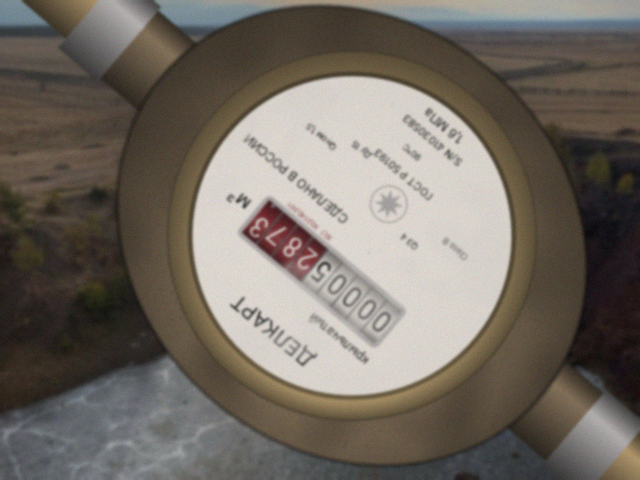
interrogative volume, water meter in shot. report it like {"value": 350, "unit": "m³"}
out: {"value": 5.2873, "unit": "m³"}
